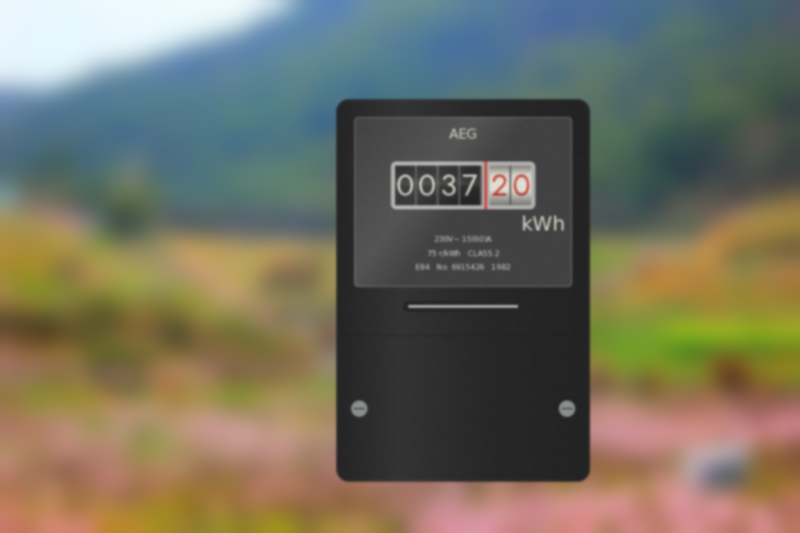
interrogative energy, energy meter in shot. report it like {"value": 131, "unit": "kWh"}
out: {"value": 37.20, "unit": "kWh"}
